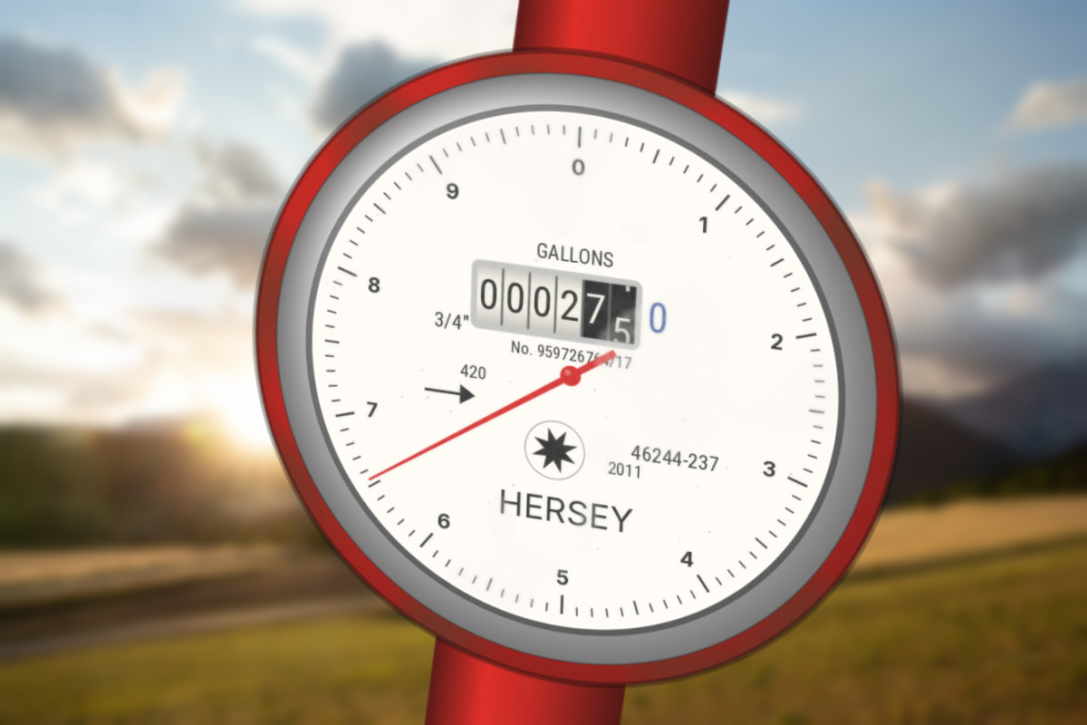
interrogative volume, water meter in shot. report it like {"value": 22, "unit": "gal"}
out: {"value": 2746.5, "unit": "gal"}
